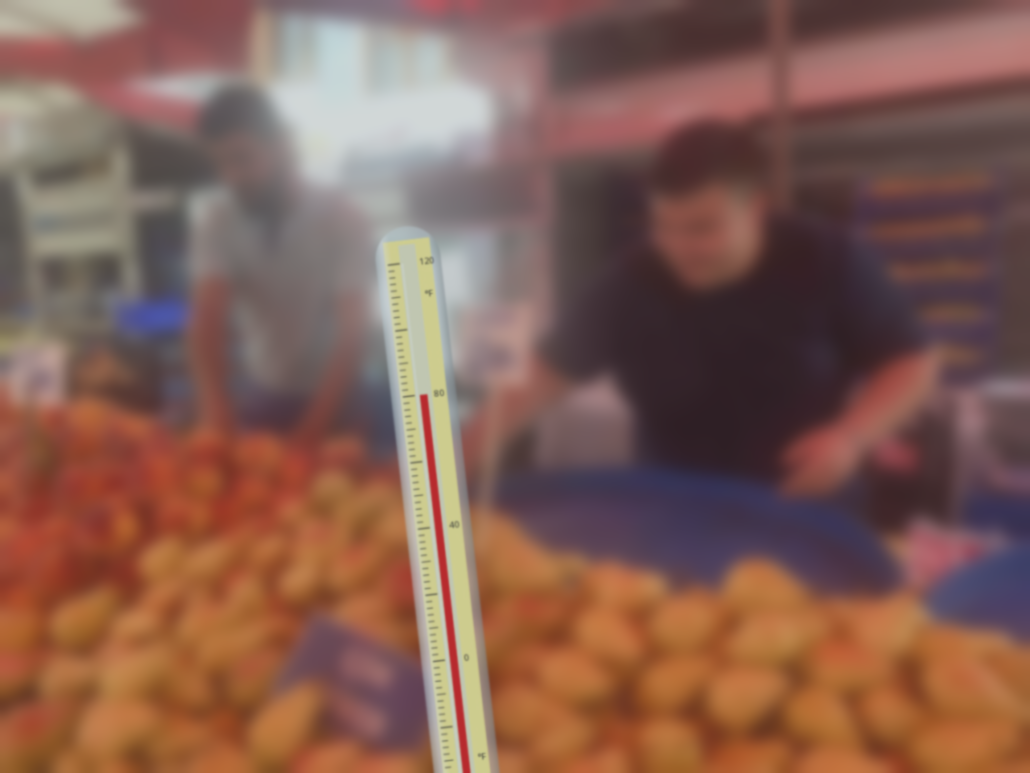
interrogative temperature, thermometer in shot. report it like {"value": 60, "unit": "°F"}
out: {"value": 80, "unit": "°F"}
